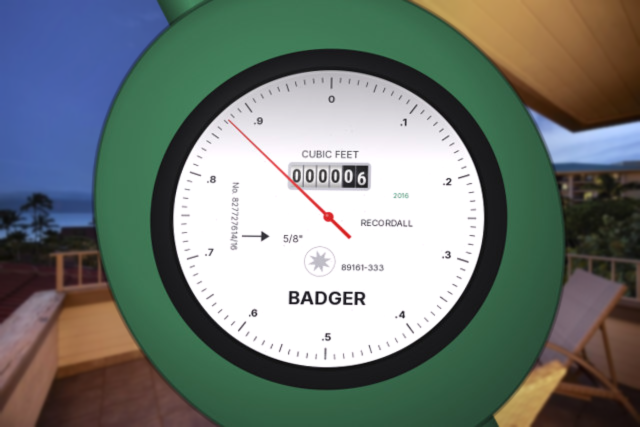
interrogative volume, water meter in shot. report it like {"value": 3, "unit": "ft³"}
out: {"value": 5.87, "unit": "ft³"}
